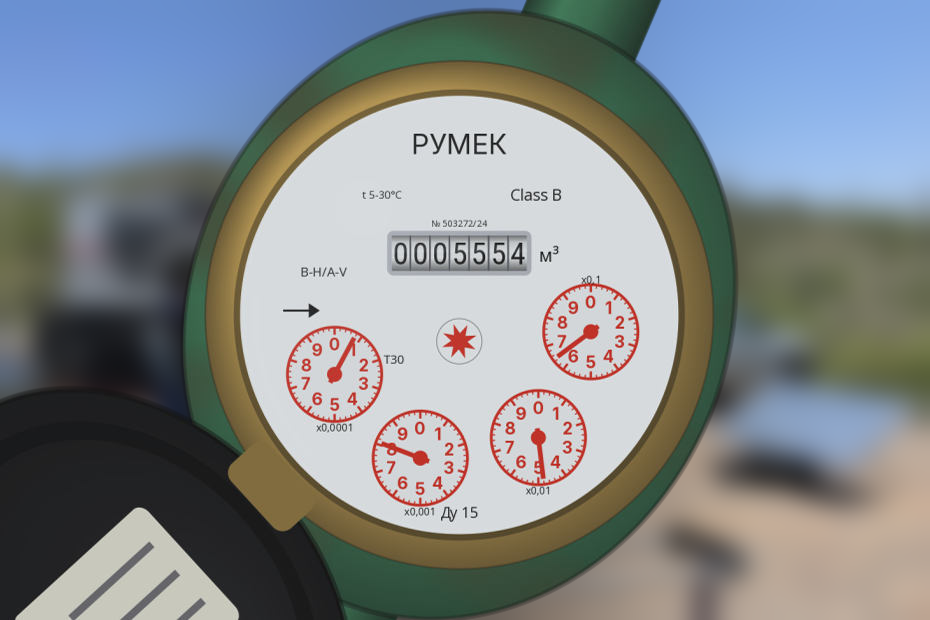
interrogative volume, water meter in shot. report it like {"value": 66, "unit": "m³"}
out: {"value": 5554.6480, "unit": "m³"}
